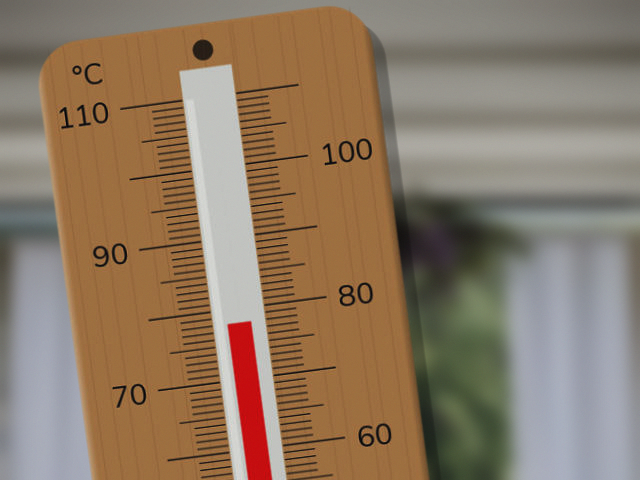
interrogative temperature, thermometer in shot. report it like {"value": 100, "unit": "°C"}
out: {"value": 78, "unit": "°C"}
